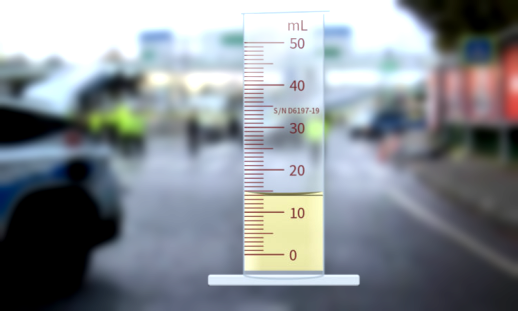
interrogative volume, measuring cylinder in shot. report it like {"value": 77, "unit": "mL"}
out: {"value": 14, "unit": "mL"}
